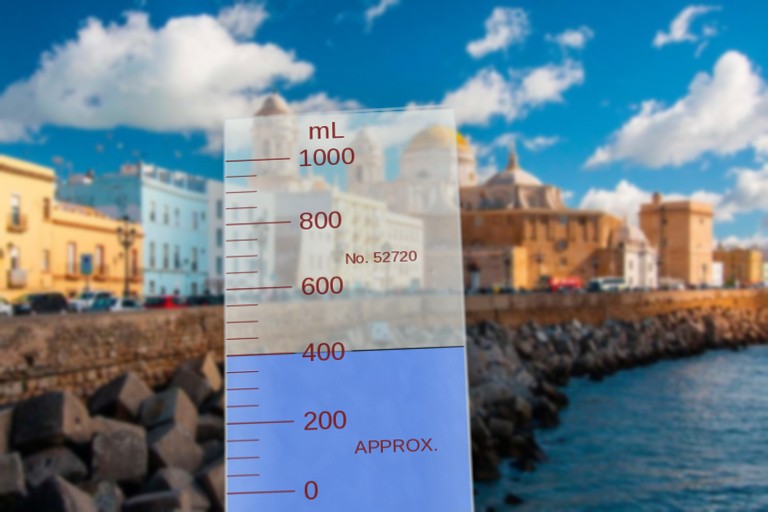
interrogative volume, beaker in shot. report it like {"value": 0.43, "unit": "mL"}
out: {"value": 400, "unit": "mL"}
